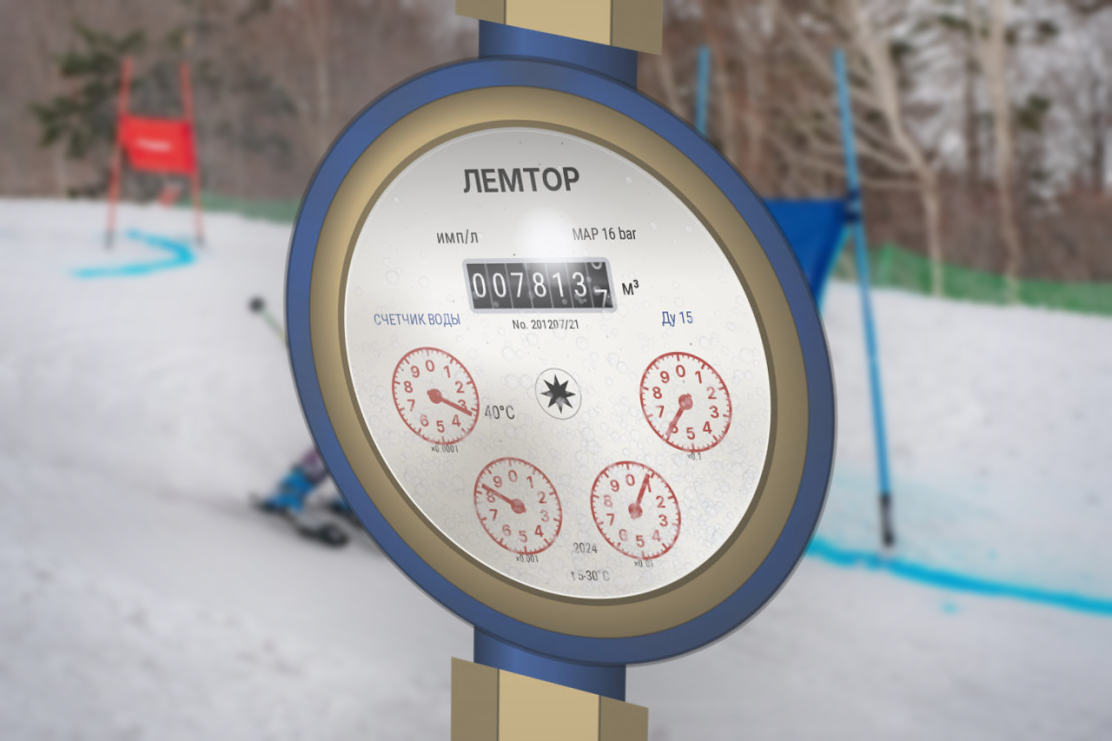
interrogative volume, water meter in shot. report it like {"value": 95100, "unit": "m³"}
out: {"value": 78136.6083, "unit": "m³"}
